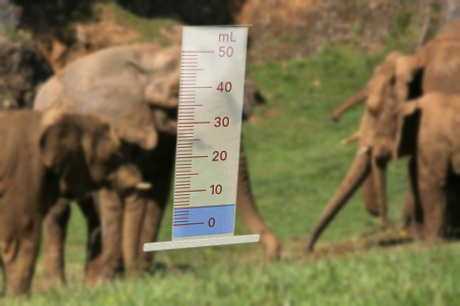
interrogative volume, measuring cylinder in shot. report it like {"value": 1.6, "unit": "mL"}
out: {"value": 5, "unit": "mL"}
